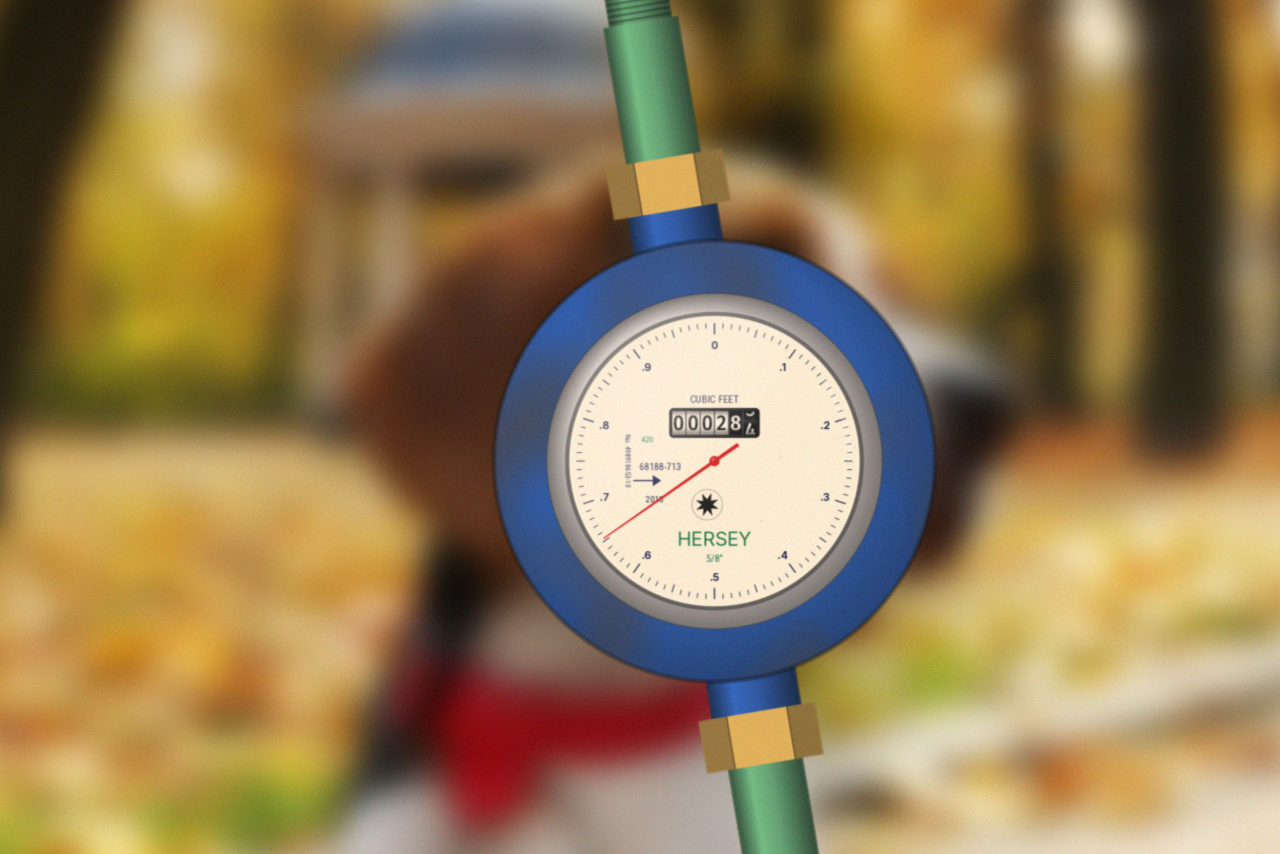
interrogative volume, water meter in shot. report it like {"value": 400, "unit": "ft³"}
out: {"value": 283.65, "unit": "ft³"}
